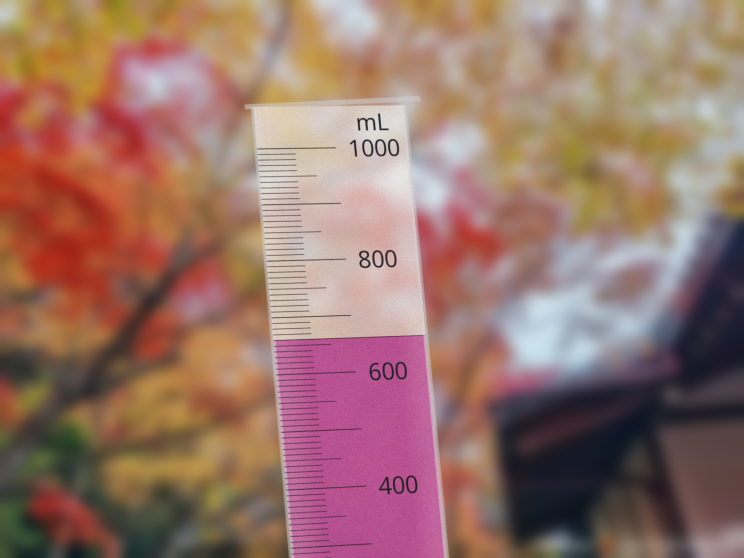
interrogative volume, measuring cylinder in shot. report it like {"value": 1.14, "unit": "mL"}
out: {"value": 660, "unit": "mL"}
